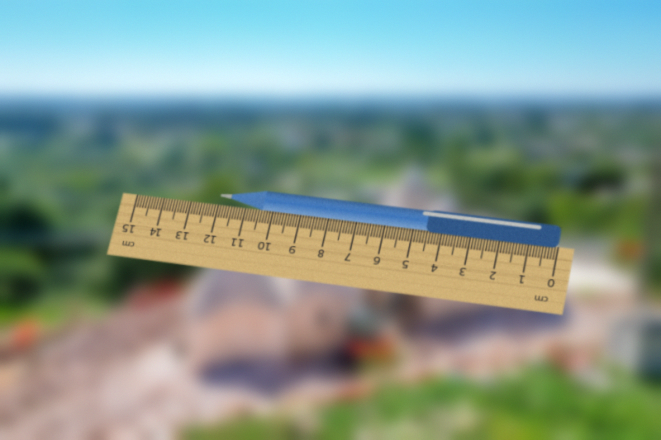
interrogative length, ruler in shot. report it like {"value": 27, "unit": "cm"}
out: {"value": 12, "unit": "cm"}
